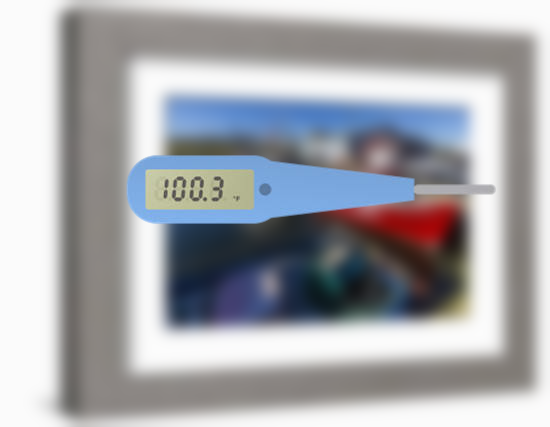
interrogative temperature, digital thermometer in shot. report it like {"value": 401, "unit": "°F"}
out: {"value": 100.3, "unit": "°F"}
